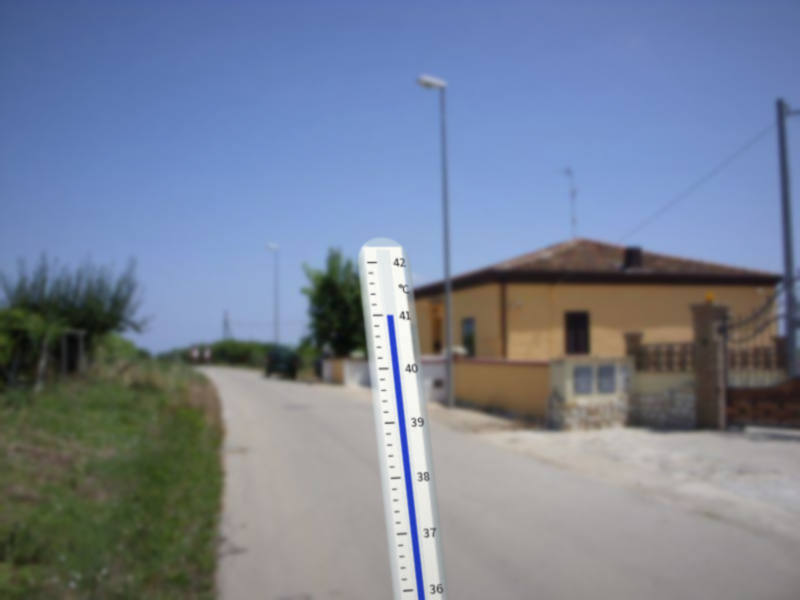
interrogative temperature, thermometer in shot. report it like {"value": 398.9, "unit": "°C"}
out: {"value": 41, "unit": "°C"}
